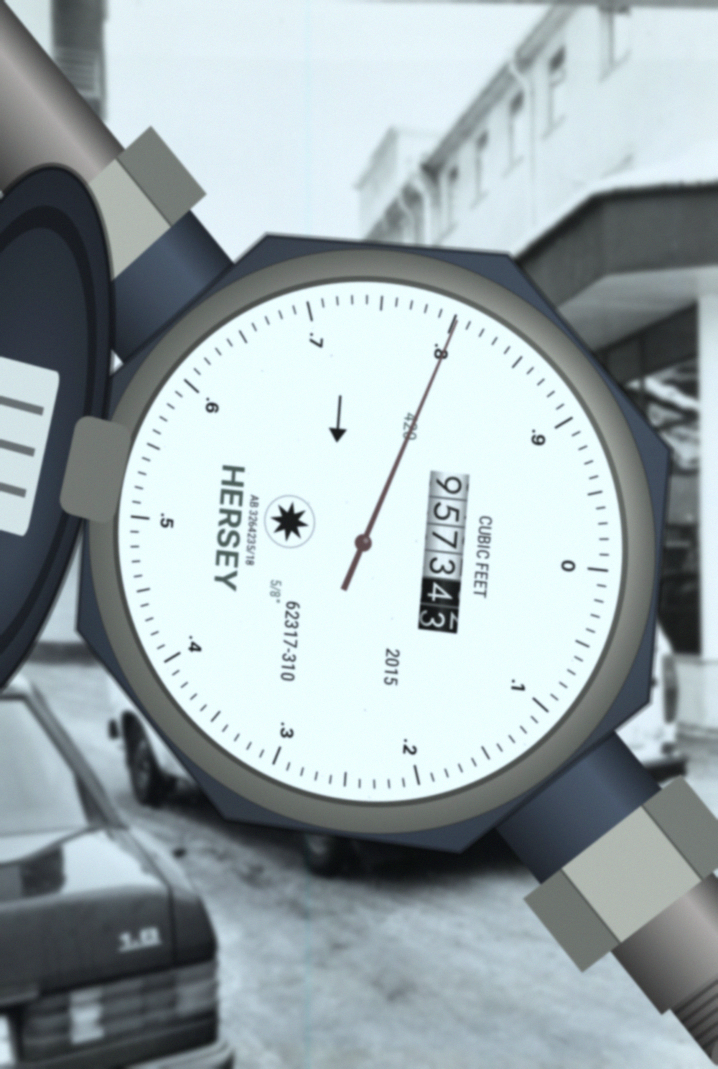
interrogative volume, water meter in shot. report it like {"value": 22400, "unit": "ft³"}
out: {"value": 957342.80, "unit": "ft³"}
